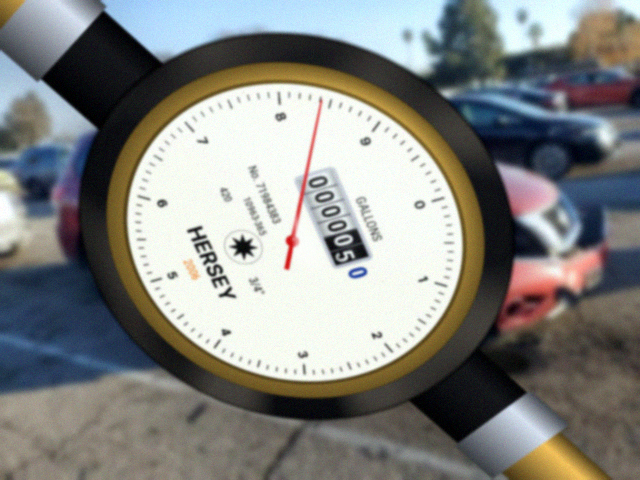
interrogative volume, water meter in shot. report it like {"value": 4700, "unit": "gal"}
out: {"value": 48.4, "unit": "gal"}
